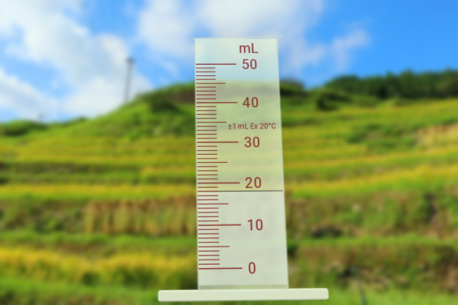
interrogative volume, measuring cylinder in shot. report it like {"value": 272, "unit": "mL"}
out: {"value": 18, "unit": "mL"}
